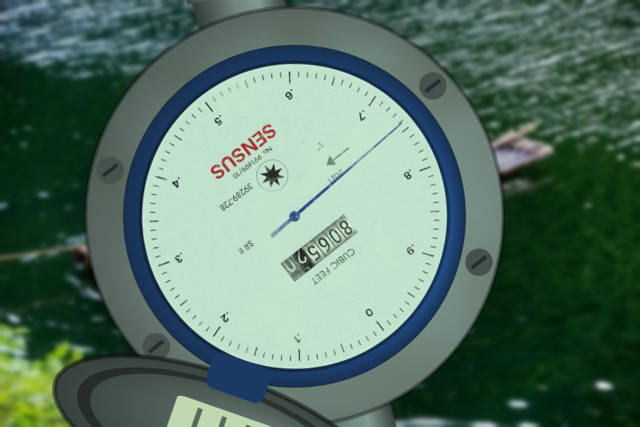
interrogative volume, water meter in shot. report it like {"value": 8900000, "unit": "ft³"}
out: {"value": 806519.74, "unit": "ft³"}
